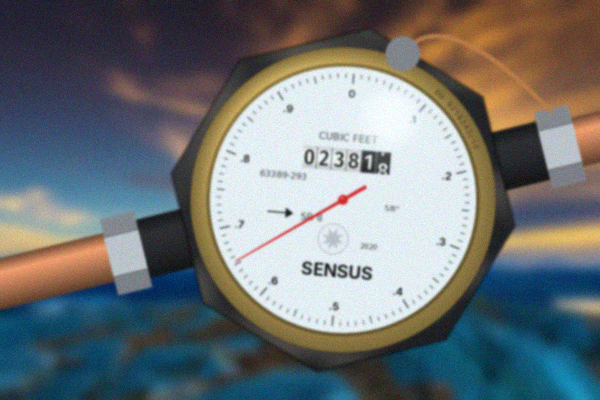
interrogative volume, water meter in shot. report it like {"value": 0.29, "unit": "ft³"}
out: {"value": 23817.65, "unit": "ft³"}
